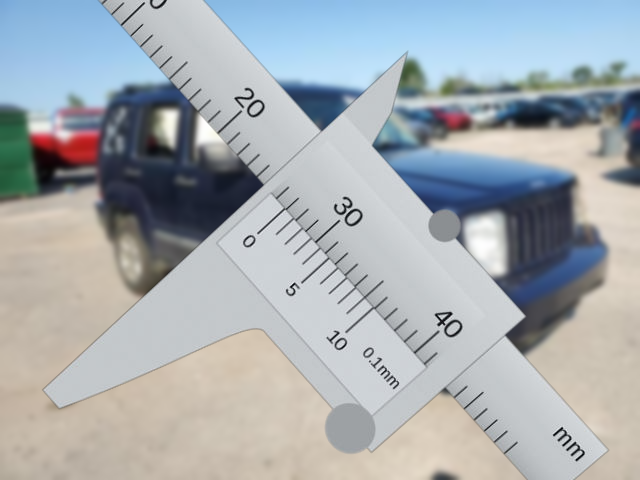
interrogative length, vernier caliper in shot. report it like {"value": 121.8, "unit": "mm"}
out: {"value": 26.9, "unit": "mm"}
